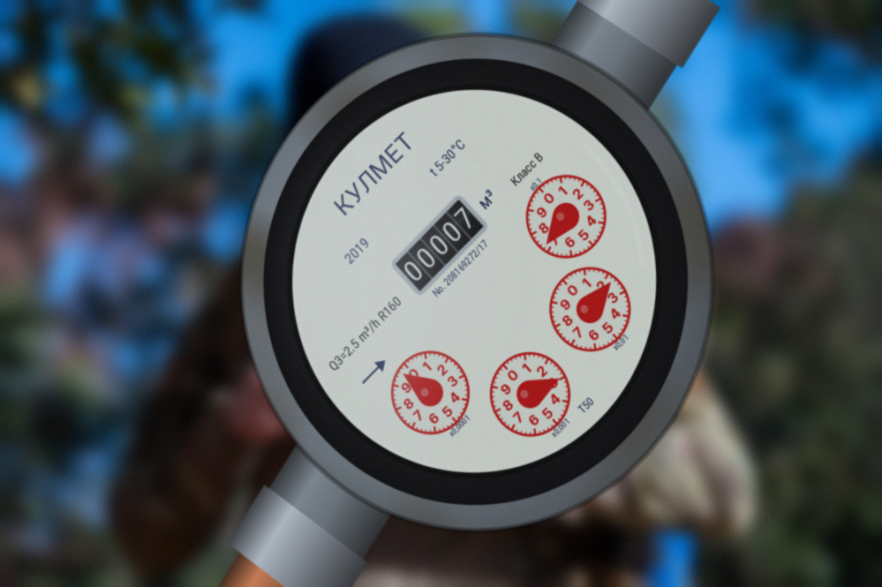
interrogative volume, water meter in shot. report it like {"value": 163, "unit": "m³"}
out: {"value": 7.7229, "unit": "m³"}
